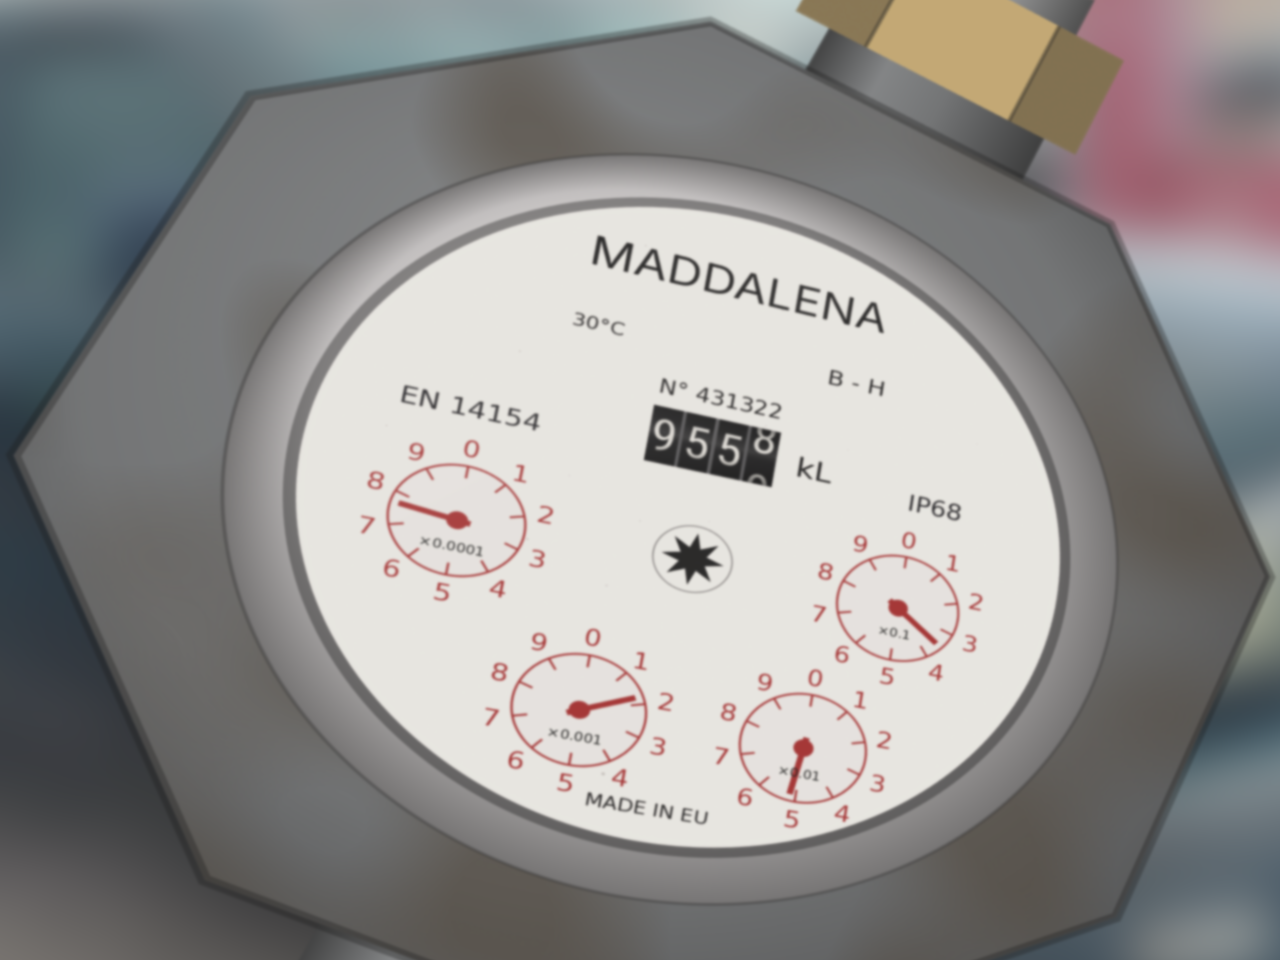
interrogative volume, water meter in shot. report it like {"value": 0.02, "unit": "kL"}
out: {"value": 9558.3517, "unit": "kL"}
